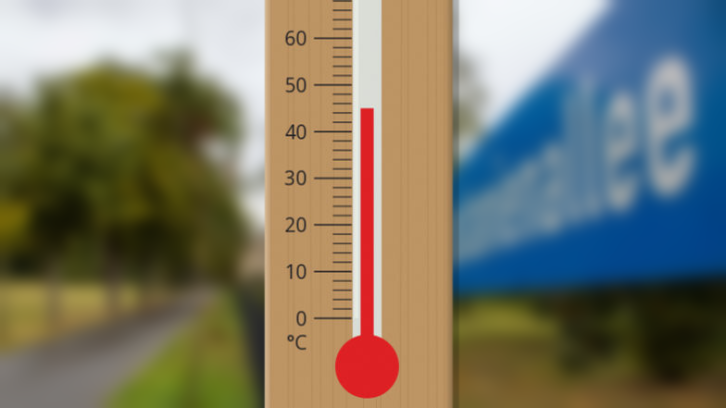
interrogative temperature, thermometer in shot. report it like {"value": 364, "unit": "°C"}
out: {"value": 45, "unit": "°C"}
